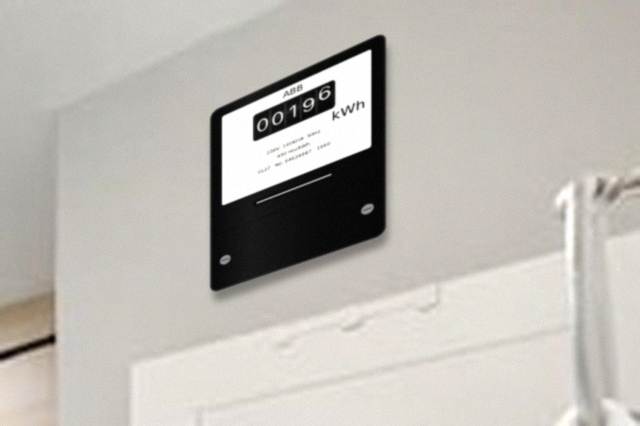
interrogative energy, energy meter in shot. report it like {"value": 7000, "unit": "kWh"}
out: {"value": 196, "unit": "kWh"}
